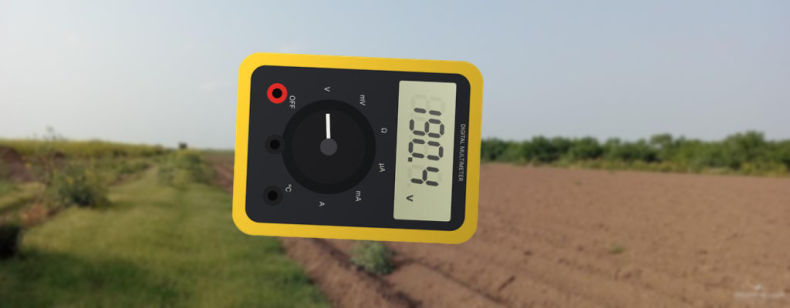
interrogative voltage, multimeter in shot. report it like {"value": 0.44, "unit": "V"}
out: {"value": 190.4, "unit": "V"}
